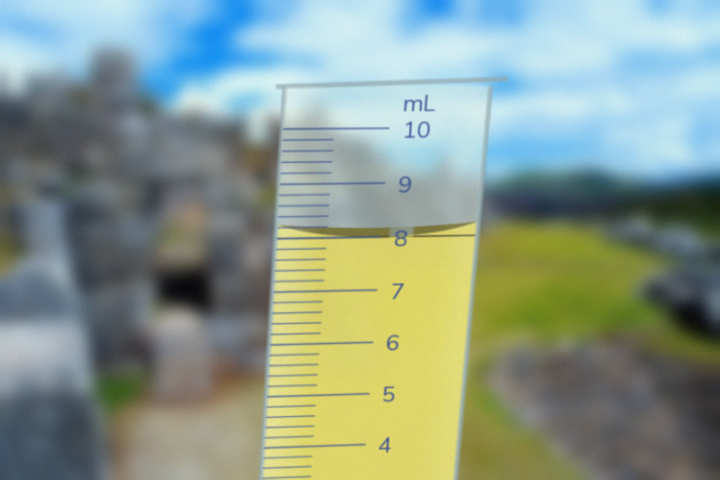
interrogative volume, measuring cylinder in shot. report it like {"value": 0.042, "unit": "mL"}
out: {"value": 8, "unit": "mL"}
